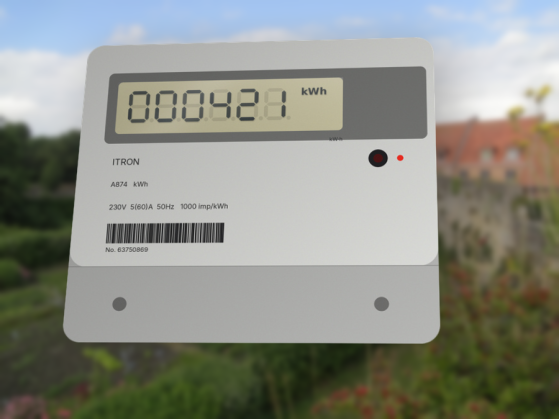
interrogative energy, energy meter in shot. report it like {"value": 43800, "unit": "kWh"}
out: {"value": 421, "unit": "kWh"}
